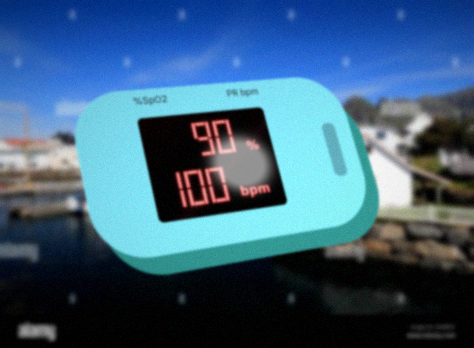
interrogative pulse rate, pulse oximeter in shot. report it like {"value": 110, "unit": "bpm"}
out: {"value": 100, "unit": "bpm"}
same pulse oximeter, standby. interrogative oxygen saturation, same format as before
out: {"value": 90, "unit": "%"}
